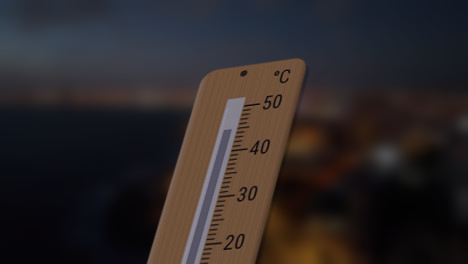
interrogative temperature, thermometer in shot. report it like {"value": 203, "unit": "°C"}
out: {"value": 45, "unit": "°C"}
